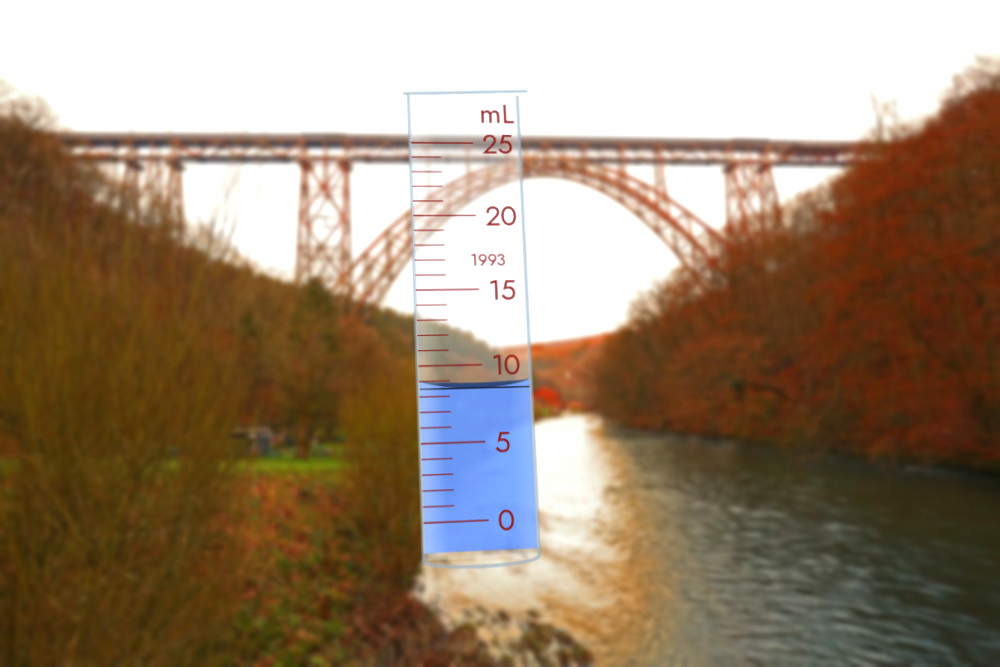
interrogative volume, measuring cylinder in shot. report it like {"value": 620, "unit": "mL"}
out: {"value": 8.5, "unit": "mL"}
